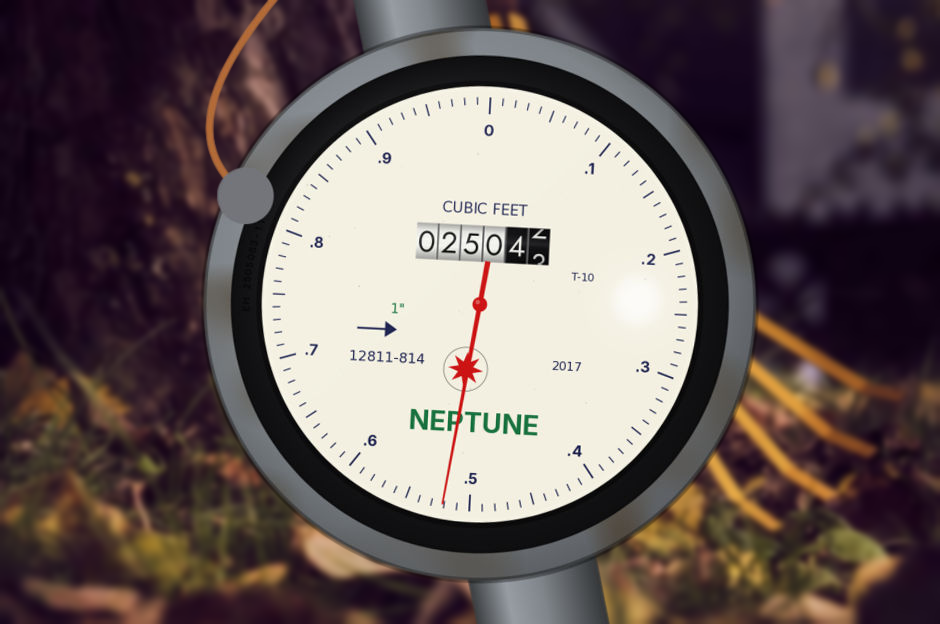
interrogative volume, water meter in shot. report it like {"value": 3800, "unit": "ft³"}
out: {"value": 25042.52, "unit": "ft³"}
